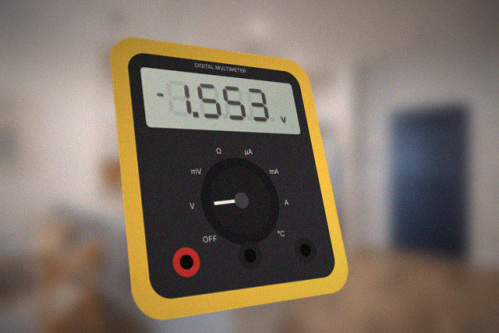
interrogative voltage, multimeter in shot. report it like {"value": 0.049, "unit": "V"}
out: {"value": -1.553, "unit": "V"}
